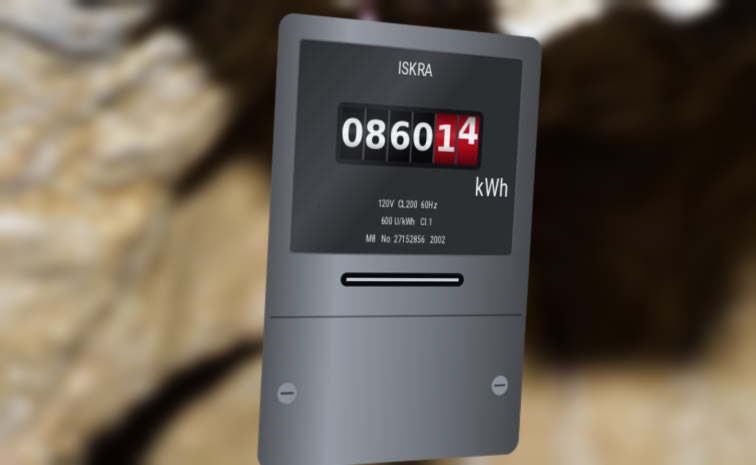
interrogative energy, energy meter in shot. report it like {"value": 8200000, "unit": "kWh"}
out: {"value": 860.14, "unit": "kWh"}
